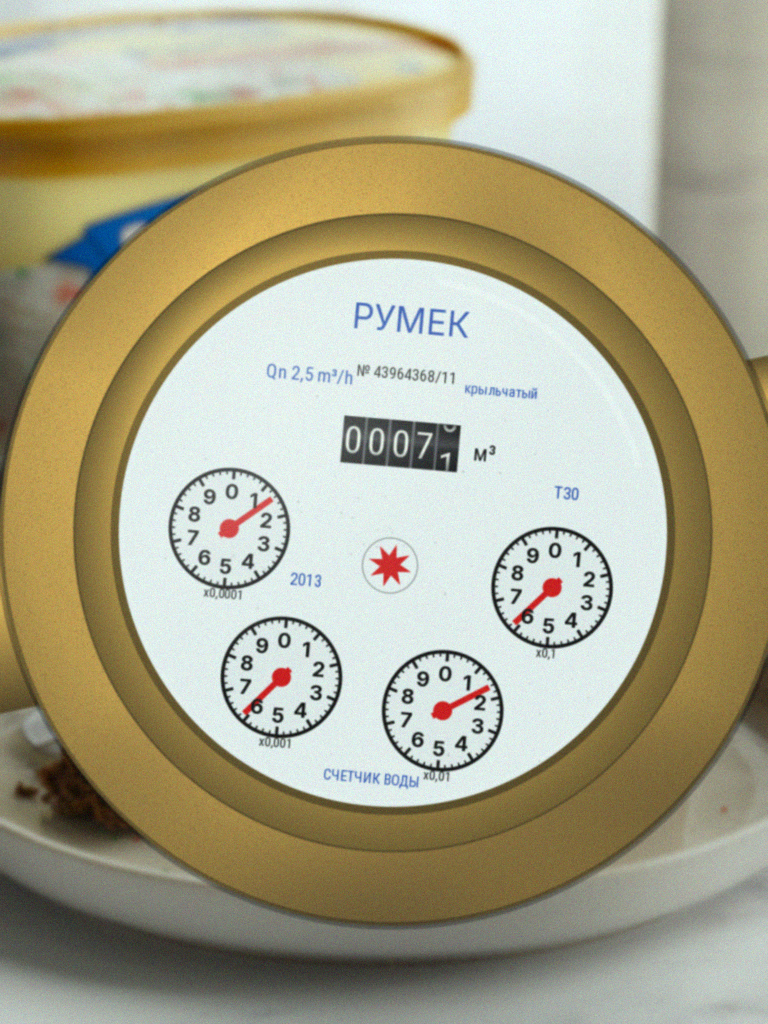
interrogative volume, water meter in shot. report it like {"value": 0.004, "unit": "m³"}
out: {"value": 70.6161, "unit": "m³"}
